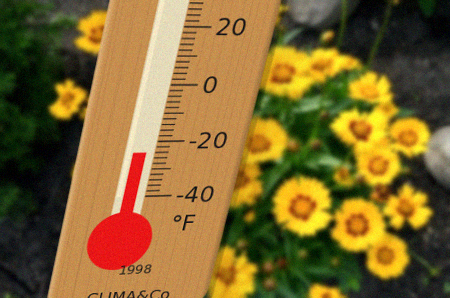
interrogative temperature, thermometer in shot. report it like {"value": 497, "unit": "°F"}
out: {"value": -24, "unit": "°F"}
